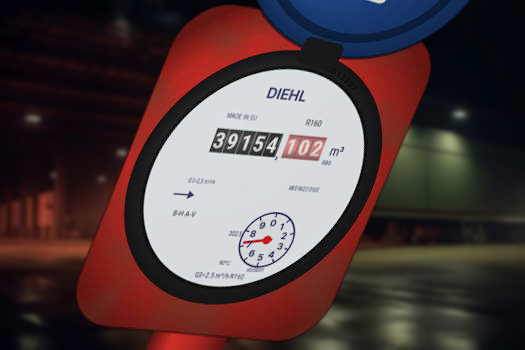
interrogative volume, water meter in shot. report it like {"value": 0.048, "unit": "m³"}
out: {"value": 39154.1027, "unit": "m³"}
